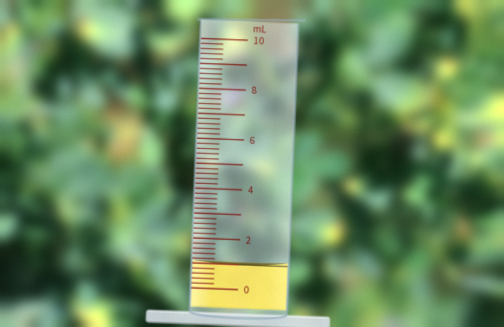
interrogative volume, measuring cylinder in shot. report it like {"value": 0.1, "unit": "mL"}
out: {"value": 1, "unit": "mL"}
